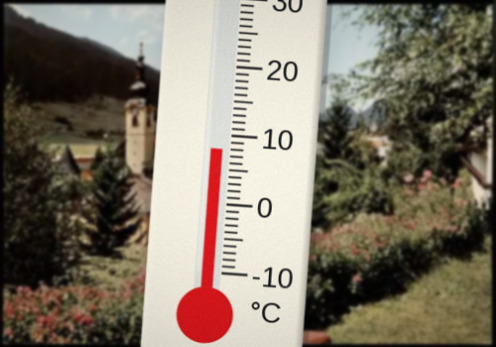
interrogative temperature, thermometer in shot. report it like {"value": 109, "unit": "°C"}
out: {"value": 8, "unit": "°C"}
